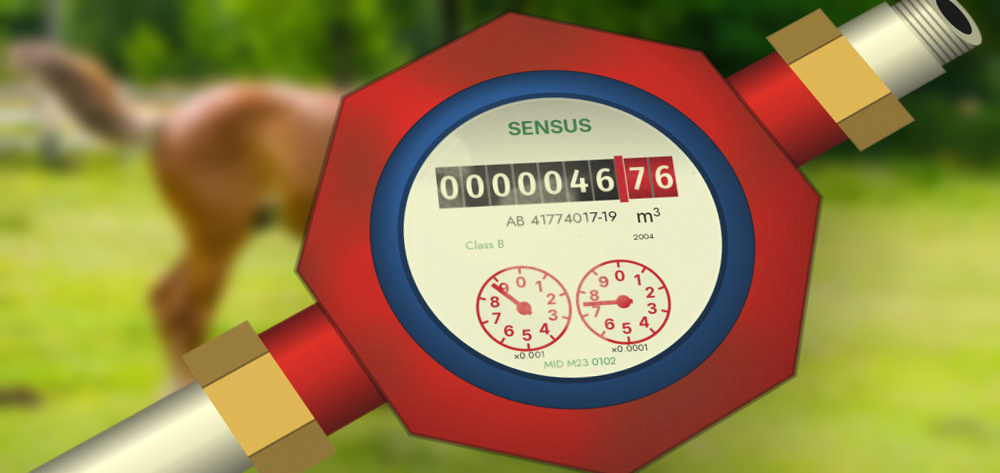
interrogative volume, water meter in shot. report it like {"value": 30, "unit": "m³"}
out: {"value": 46.7687, "unit": "m³"}
